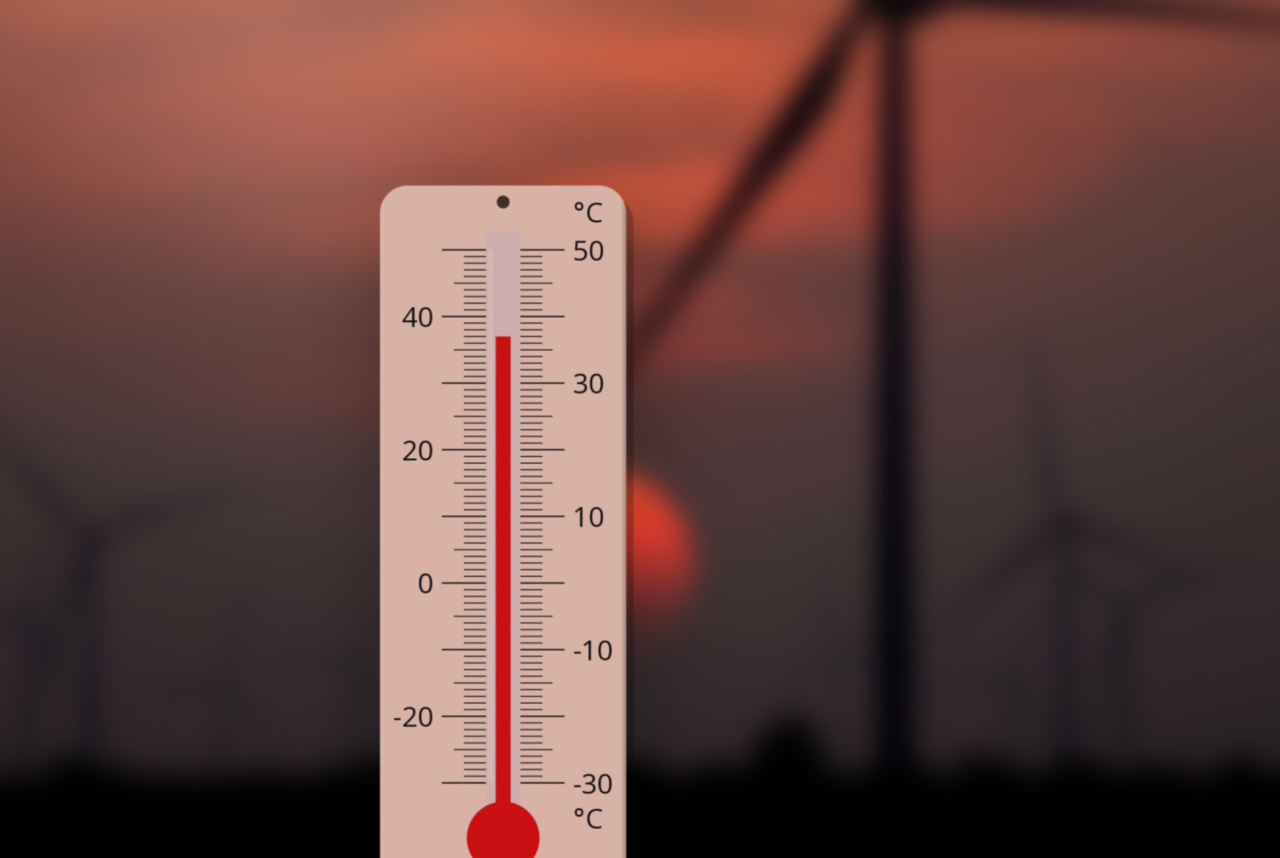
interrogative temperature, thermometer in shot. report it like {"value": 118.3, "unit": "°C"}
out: {"value": 37, "unit": "°C"}
